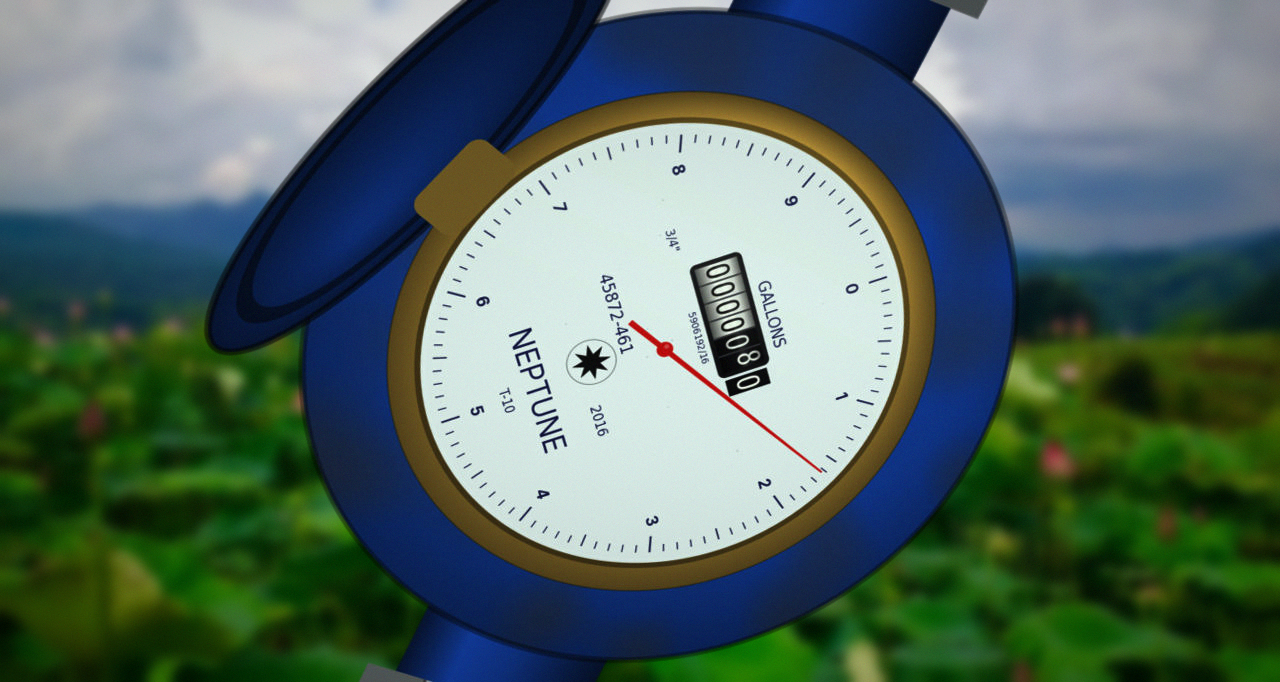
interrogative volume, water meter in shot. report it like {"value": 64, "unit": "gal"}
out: {"value": 81.6, "unit": "gal"}
